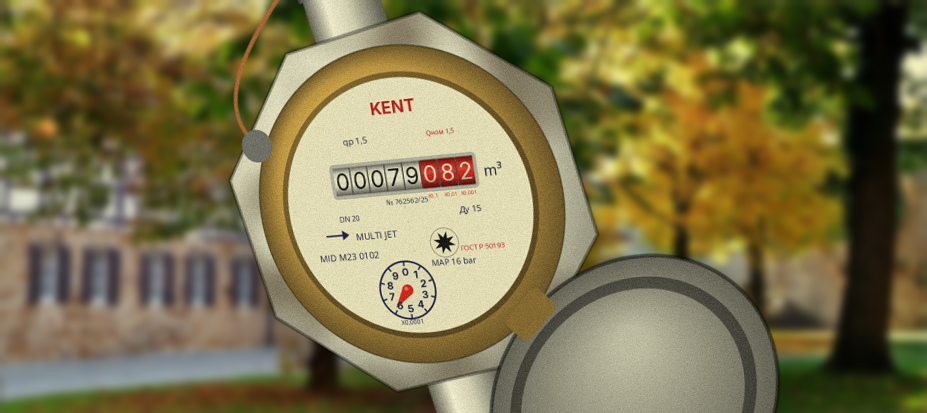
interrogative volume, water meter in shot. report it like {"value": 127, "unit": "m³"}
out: {"value": 79.0826, "unit": "m³"}
